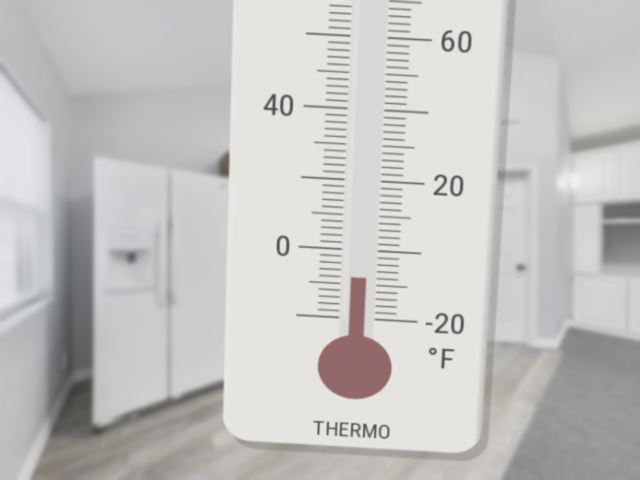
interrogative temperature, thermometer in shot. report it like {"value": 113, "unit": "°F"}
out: {"value": -8, "unit": "°F"}
